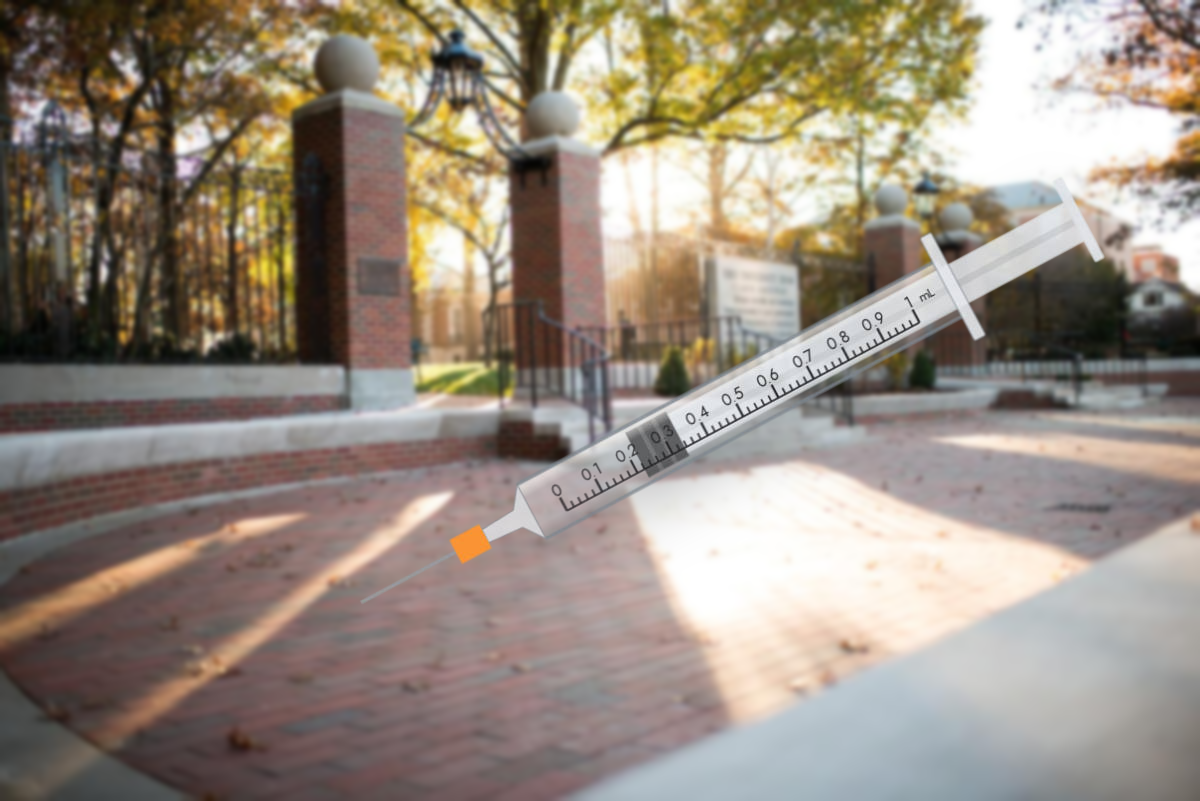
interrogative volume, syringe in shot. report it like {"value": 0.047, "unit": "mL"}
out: {"value": 0.22, "unit": "mL"}
